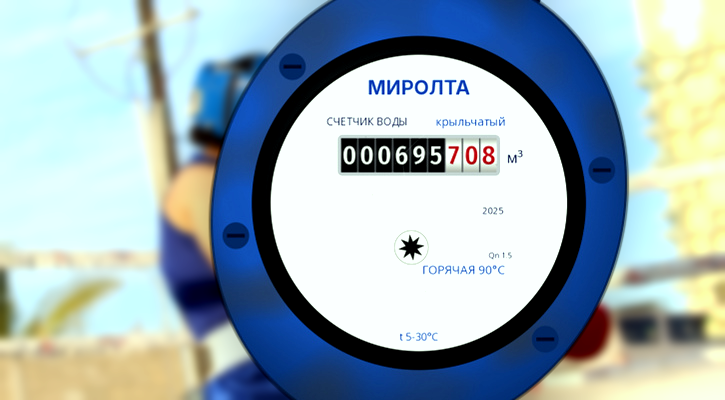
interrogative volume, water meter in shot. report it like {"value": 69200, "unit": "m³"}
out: {"value": 695.708, "unit": "m³"}
